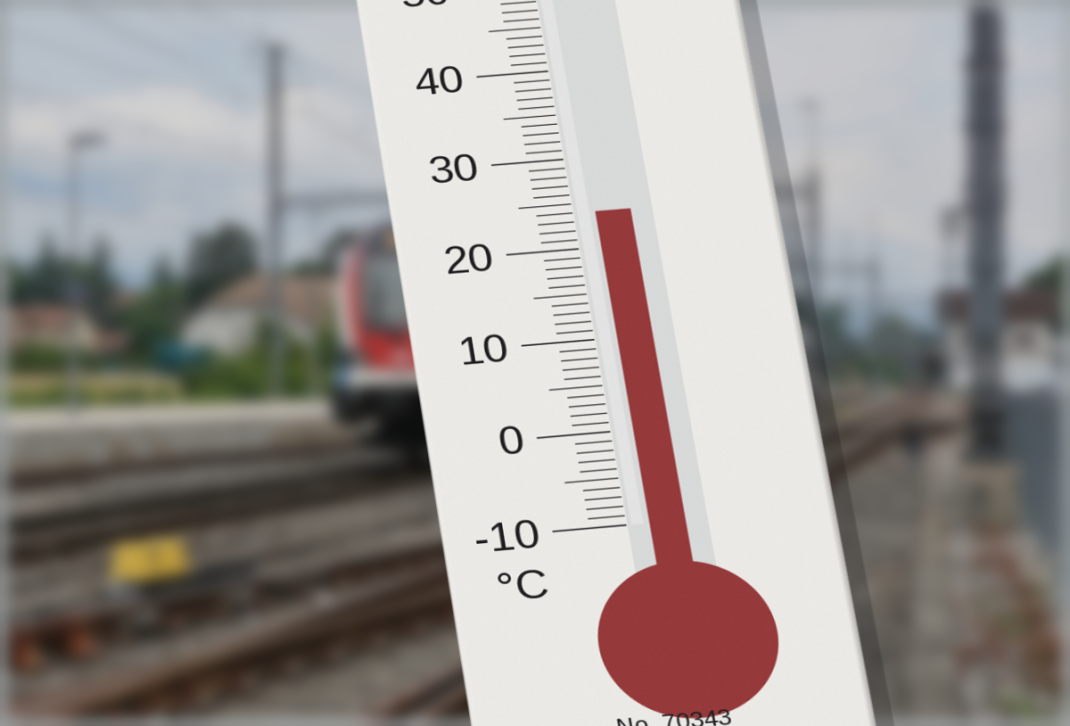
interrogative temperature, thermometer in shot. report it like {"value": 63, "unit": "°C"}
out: {"value": 24, "unit": "°C"}
